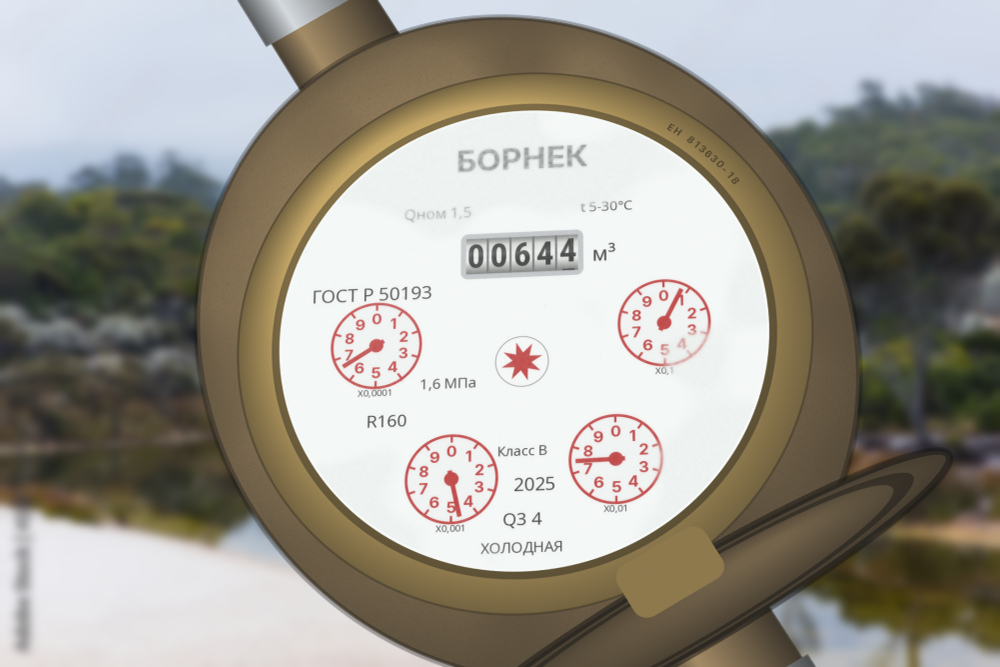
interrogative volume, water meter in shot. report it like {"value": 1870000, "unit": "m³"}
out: {"value": 644.0746, "unit": "m³"}
